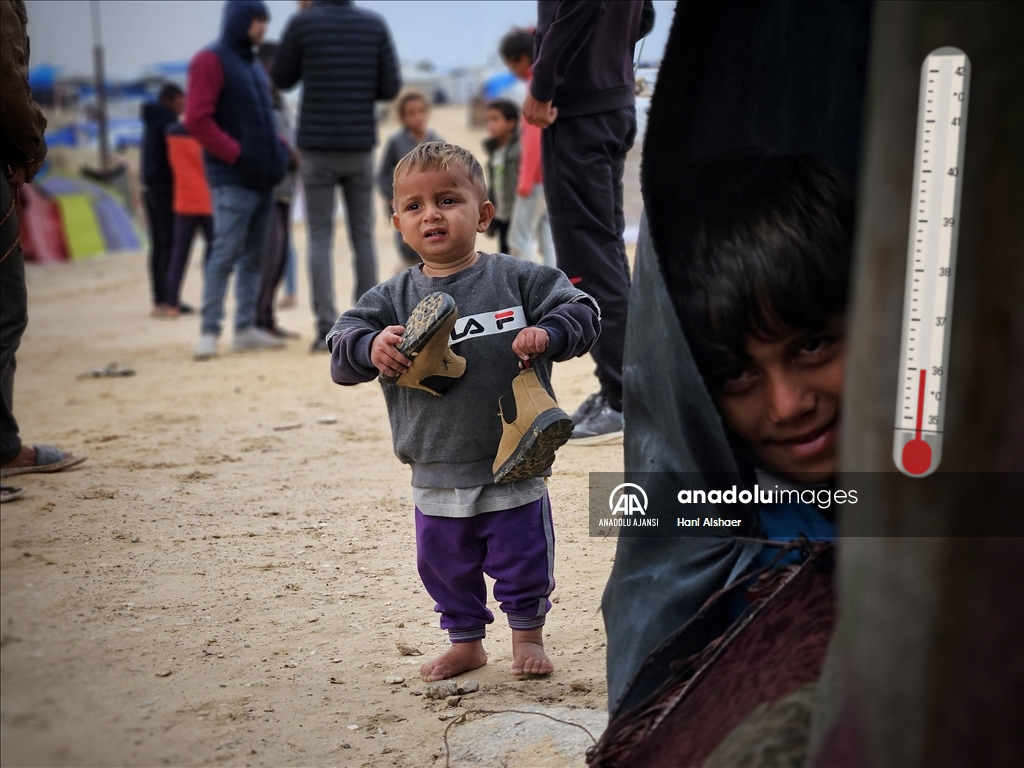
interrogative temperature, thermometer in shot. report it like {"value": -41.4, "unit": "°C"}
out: {"value": 36, "unit": "°C"}
